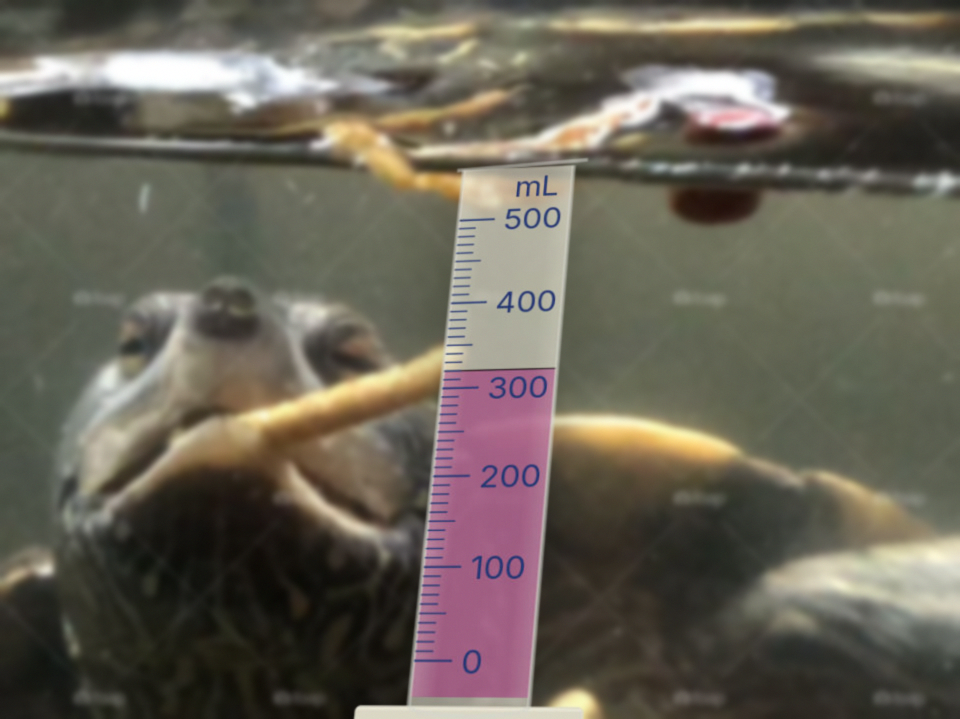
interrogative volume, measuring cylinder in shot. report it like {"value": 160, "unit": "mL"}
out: {"value": 320, "unit": "mL"}
